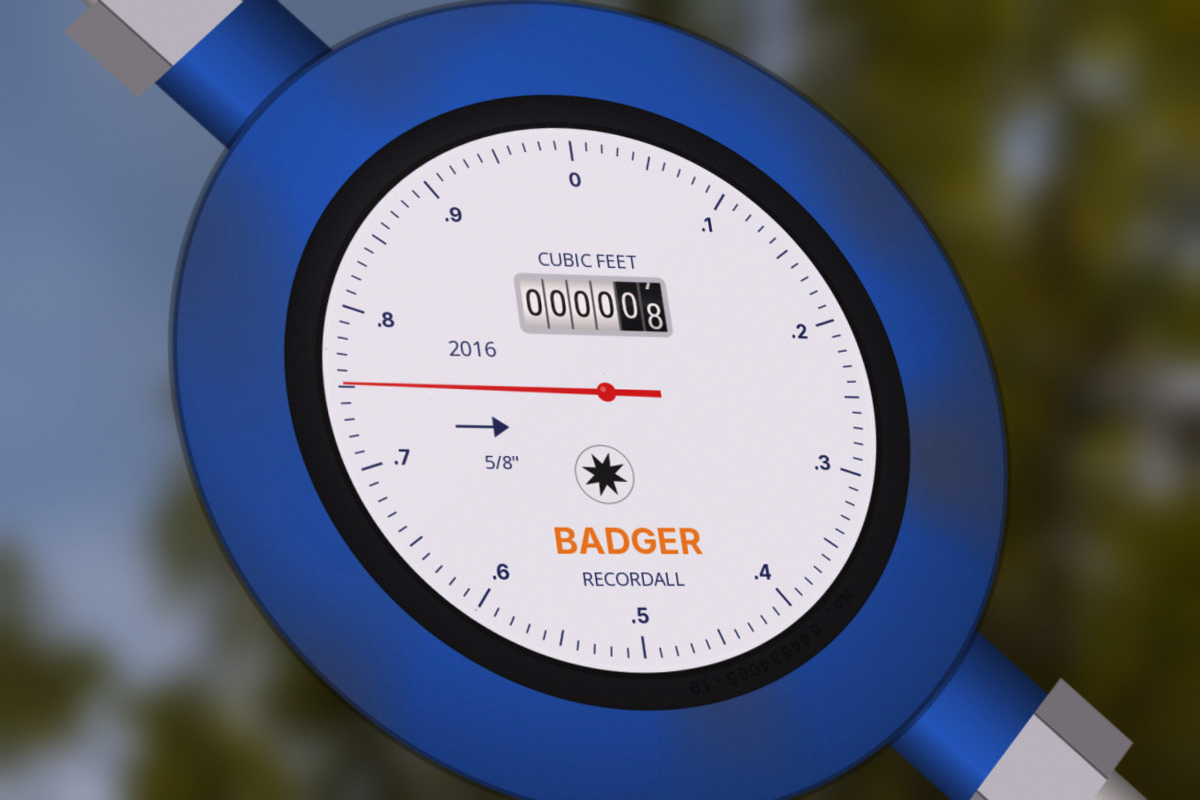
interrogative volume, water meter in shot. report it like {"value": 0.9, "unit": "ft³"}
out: {"value": 7.75, "unit": "ft³"}
